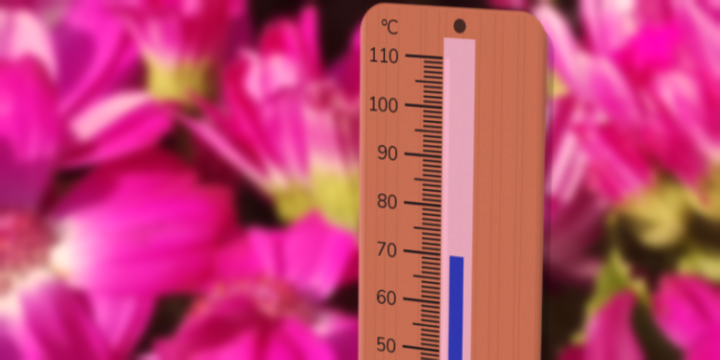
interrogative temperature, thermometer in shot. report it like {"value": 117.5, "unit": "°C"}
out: {"value": 70, "unit": "°C"}
